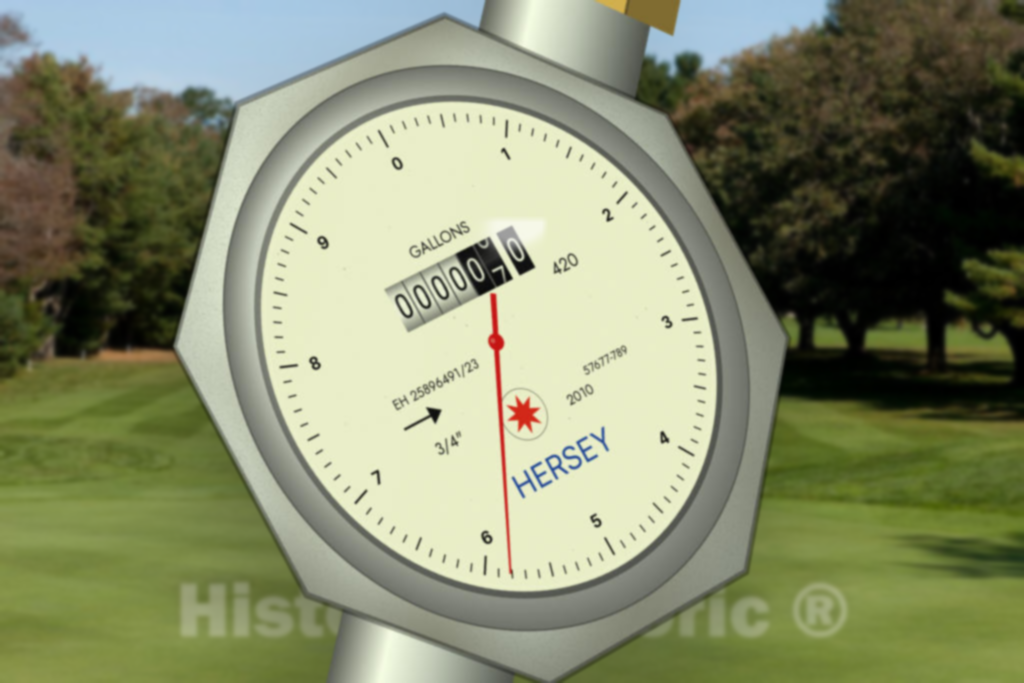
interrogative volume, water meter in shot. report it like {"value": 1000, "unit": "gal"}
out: {"value": 65.8, "unit": "gal"}
